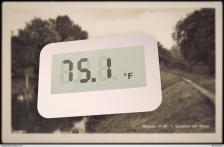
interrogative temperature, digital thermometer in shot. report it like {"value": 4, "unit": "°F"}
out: {"value": 75.1, "unit": "°F"}
